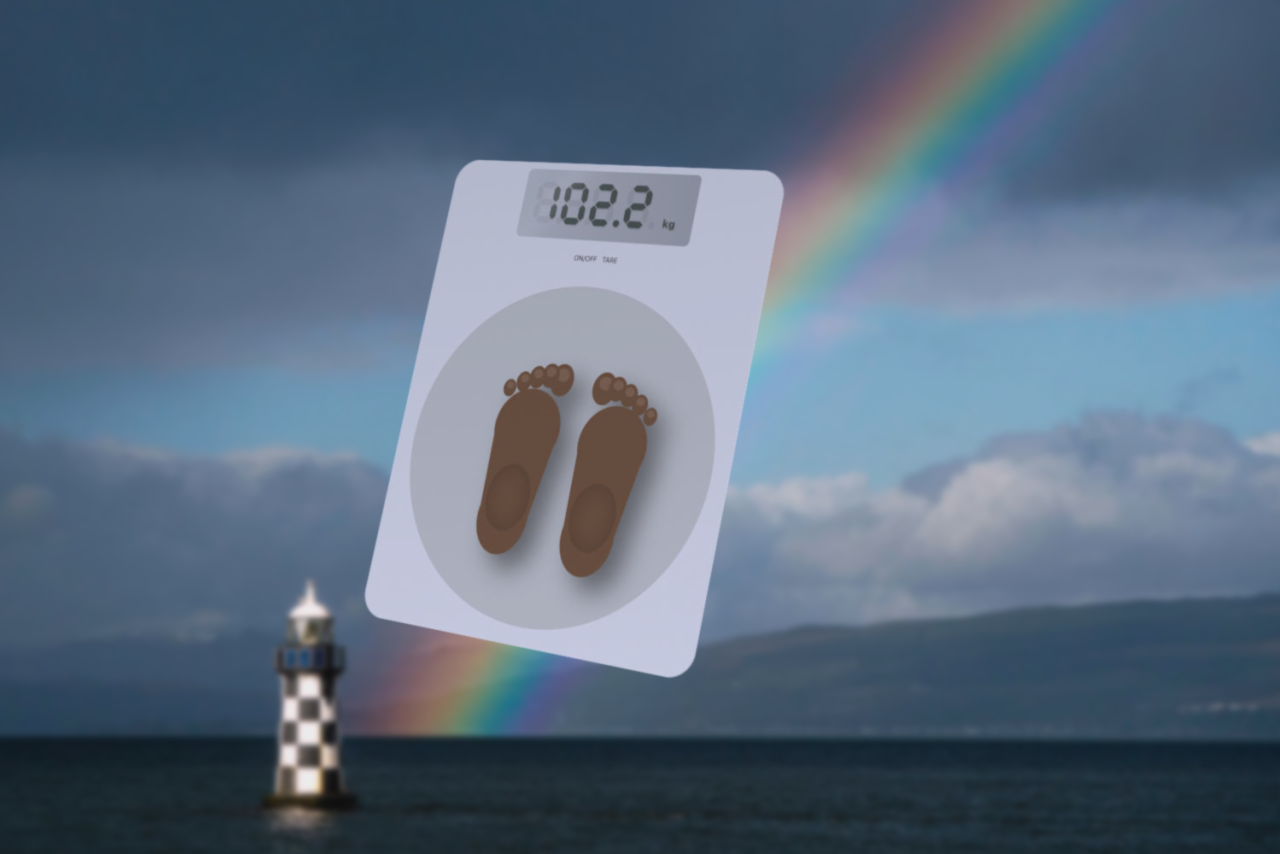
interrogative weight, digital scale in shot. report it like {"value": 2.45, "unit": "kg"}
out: {"value": 102.2, "unit": "kg"}
